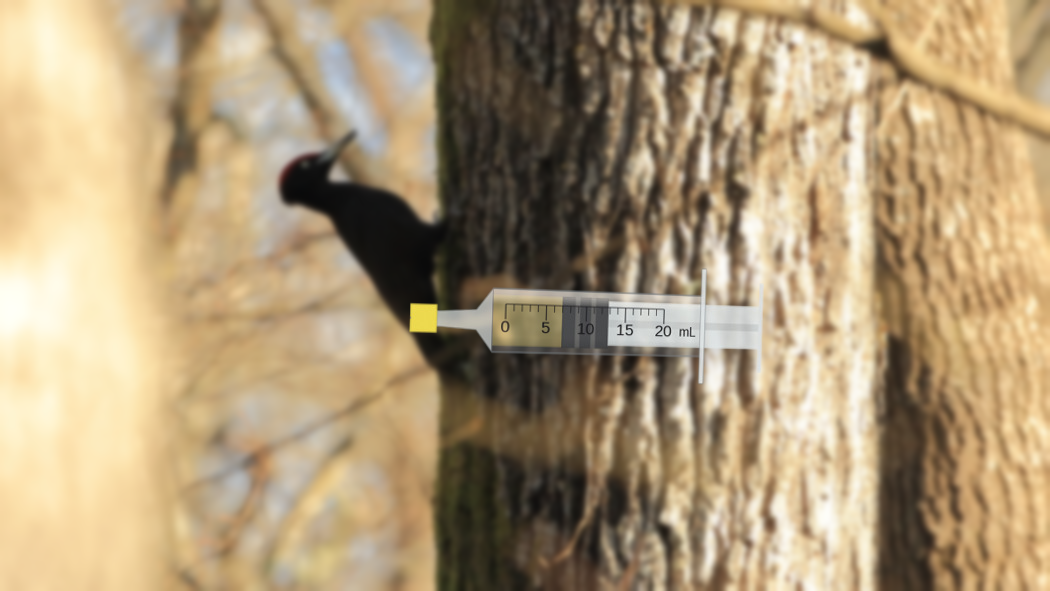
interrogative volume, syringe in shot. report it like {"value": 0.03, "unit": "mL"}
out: {"value": 7, "unit": "mL"}
